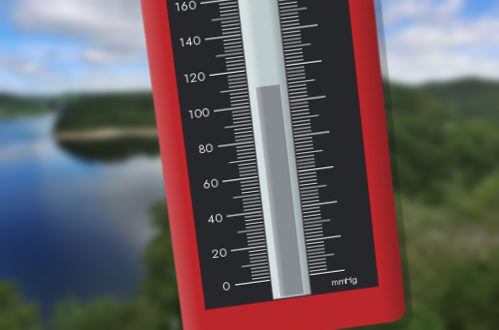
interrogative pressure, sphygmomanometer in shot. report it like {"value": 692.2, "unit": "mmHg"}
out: {"value": 110, "unit": "mmHg"}
